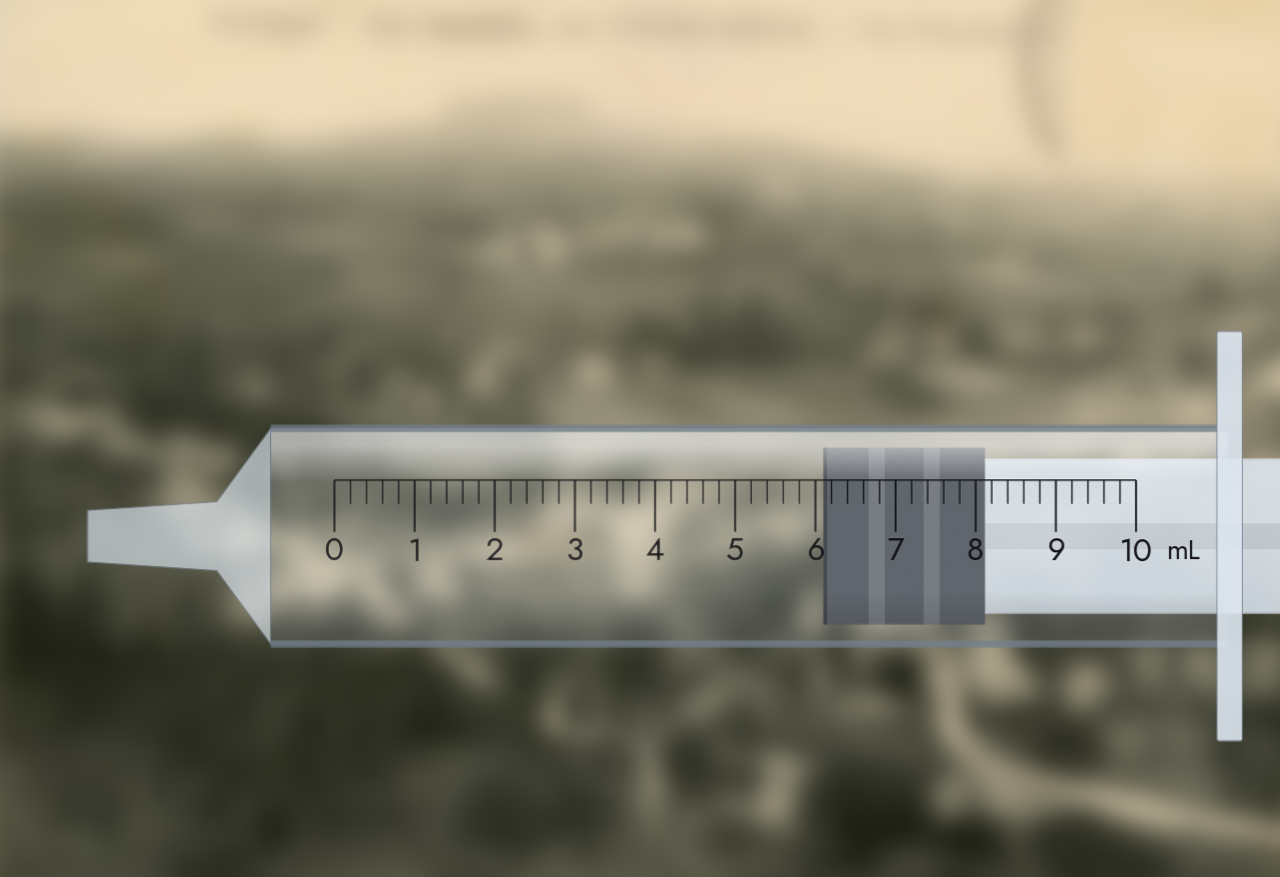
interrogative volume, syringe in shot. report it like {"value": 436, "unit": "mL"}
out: {"value": 6.1, "unit": "mL"}
